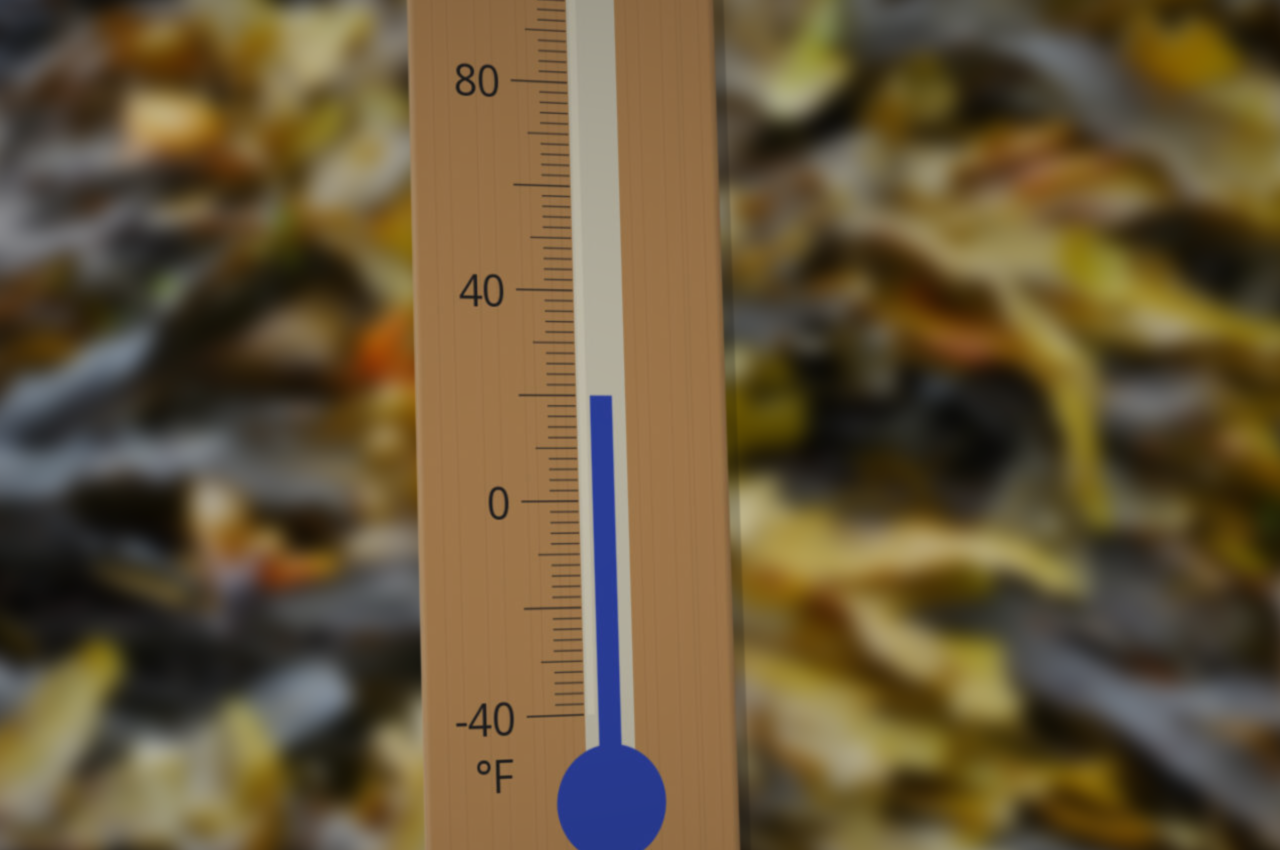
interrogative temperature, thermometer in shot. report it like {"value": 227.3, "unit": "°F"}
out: {"value": 20, "unit": "°F"}
